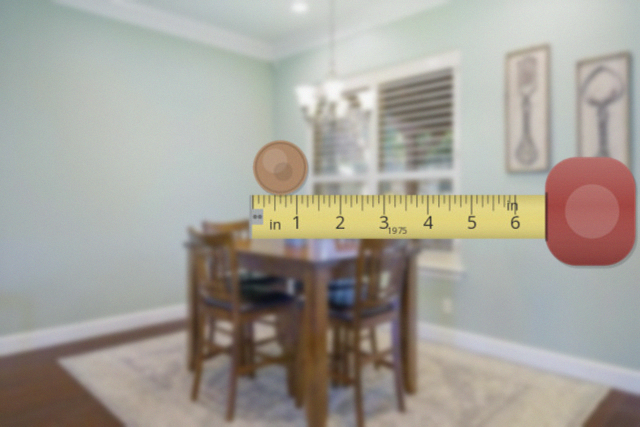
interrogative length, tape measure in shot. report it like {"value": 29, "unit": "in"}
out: {"value": 1.25, "unit": "in"}
